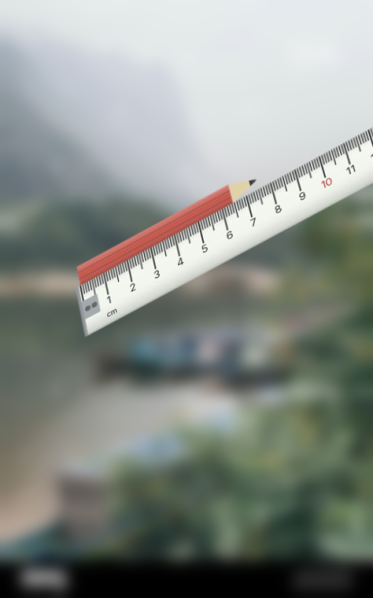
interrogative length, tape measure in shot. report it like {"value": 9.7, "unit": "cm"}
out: {"value": 7.5, "unit": "cm"}
